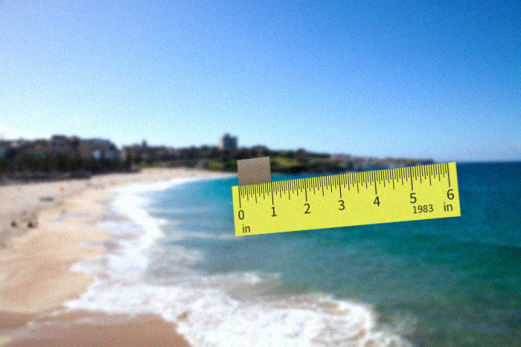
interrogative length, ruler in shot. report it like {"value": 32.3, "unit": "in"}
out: {"value": 1, "unit": "in"}
